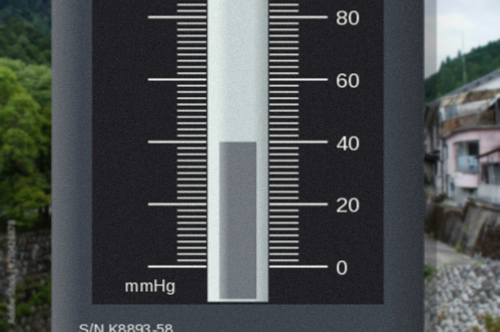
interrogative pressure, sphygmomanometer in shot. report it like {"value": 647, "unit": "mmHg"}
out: {"value": 40, "unit": "mmHg"}
